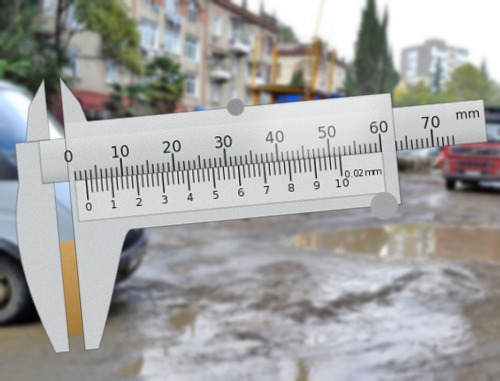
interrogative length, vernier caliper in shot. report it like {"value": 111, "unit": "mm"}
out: {"value": 3.0, "unit": "mm"}
